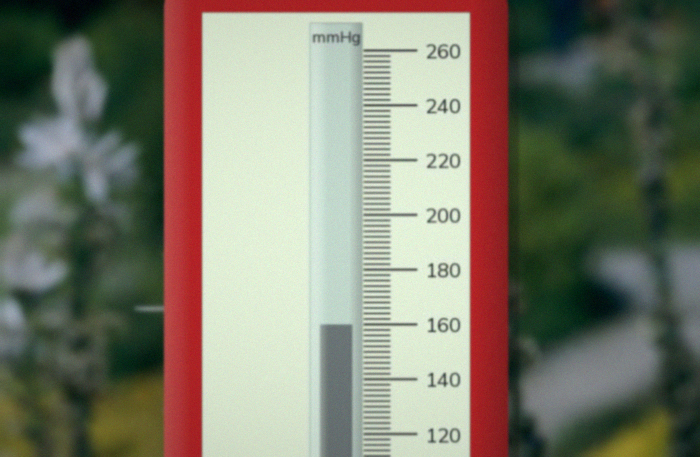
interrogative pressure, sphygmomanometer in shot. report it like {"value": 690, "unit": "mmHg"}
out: {"value": 160, "unit": "mmHg"}
